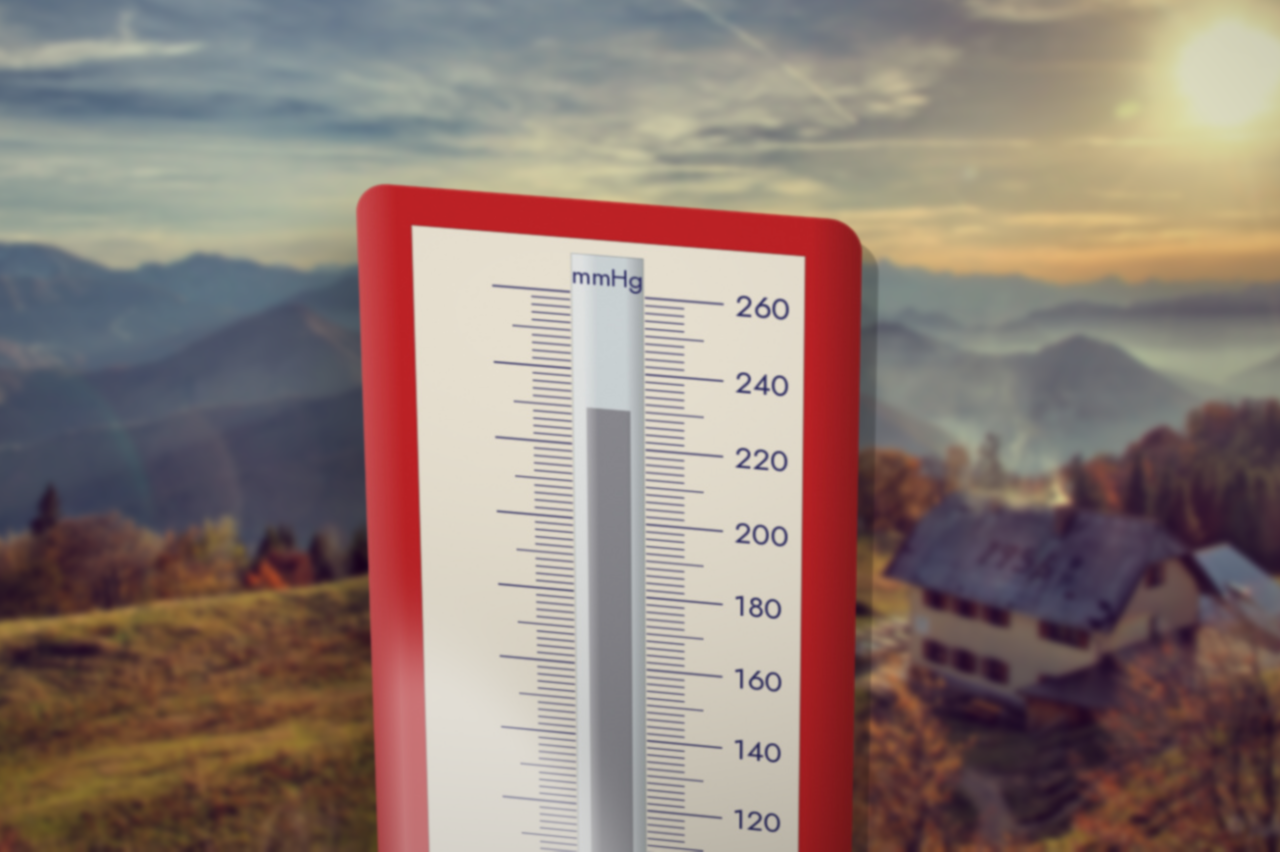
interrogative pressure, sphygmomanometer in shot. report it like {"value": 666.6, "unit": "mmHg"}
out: {"value": 230, "unit": "mmHg"}
